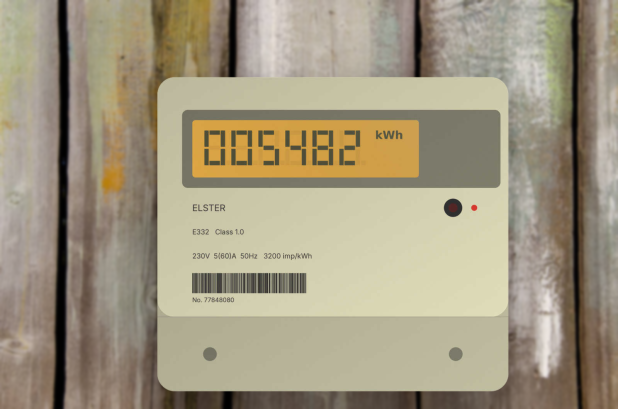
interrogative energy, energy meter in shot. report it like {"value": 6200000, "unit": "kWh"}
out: {"value": 5482, "unit": "kWh"}
